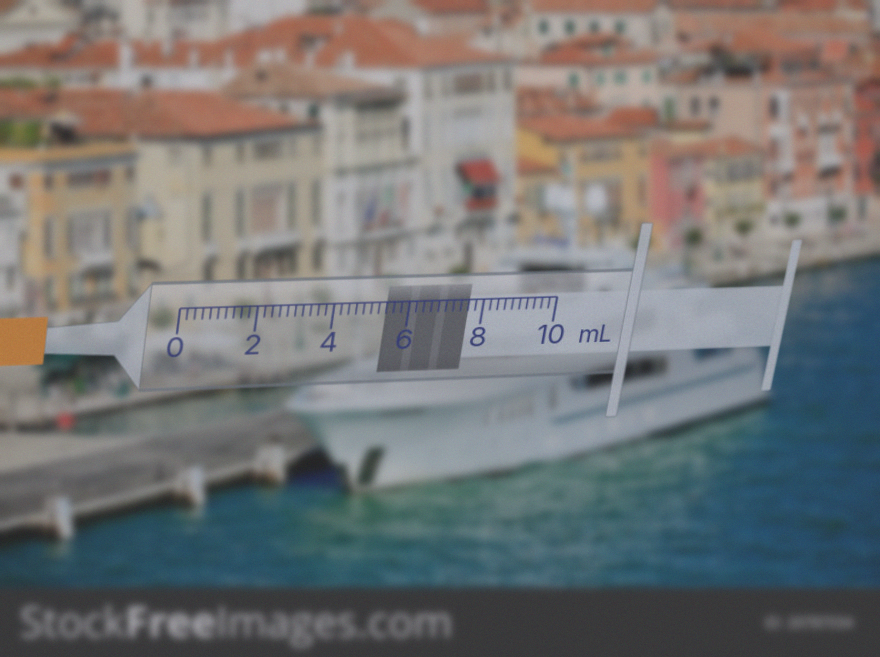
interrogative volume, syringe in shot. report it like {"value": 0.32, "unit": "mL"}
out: {"value": 5.4, "unit": "mL"}
